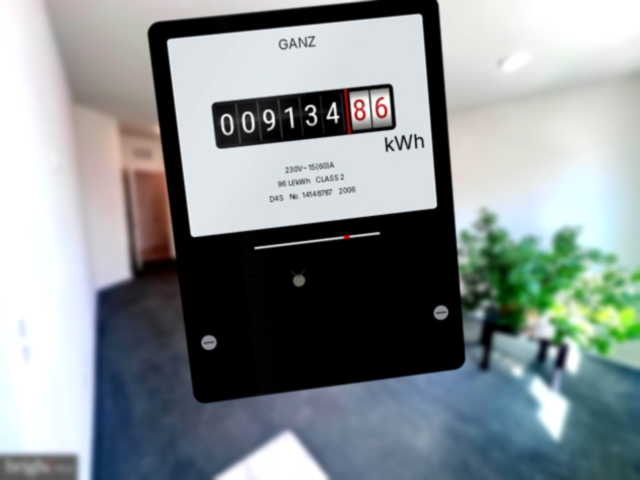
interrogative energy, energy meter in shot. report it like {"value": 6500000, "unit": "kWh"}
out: {"value": 9134.86, "unit": "kWh"}
